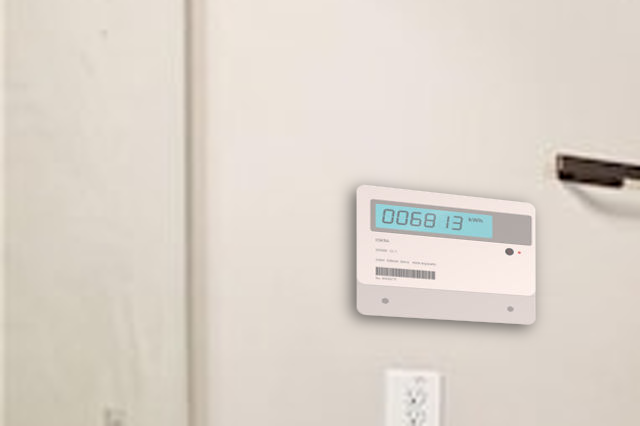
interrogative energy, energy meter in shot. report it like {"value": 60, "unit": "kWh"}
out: {"value": 6813, "unit": "kWh"}
